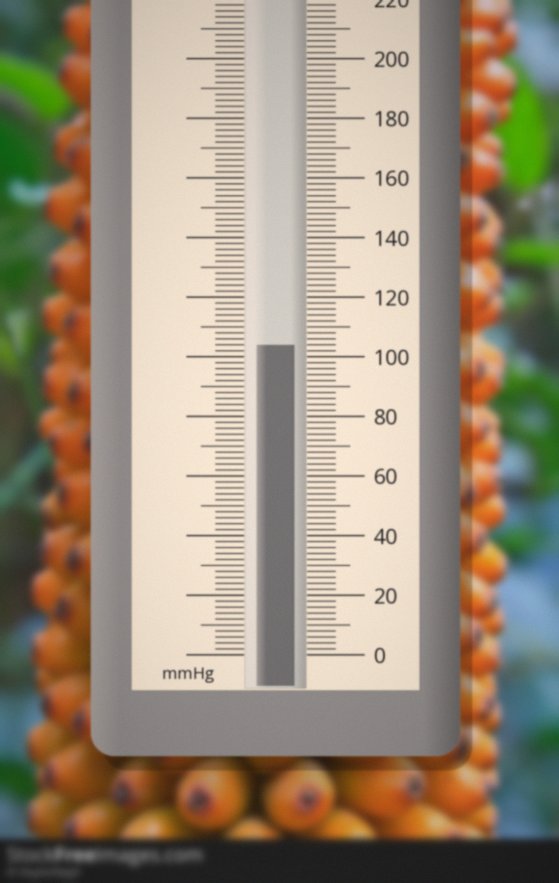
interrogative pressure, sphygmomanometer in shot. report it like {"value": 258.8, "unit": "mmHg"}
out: {"value": 104, "unit": "mmHg"}
